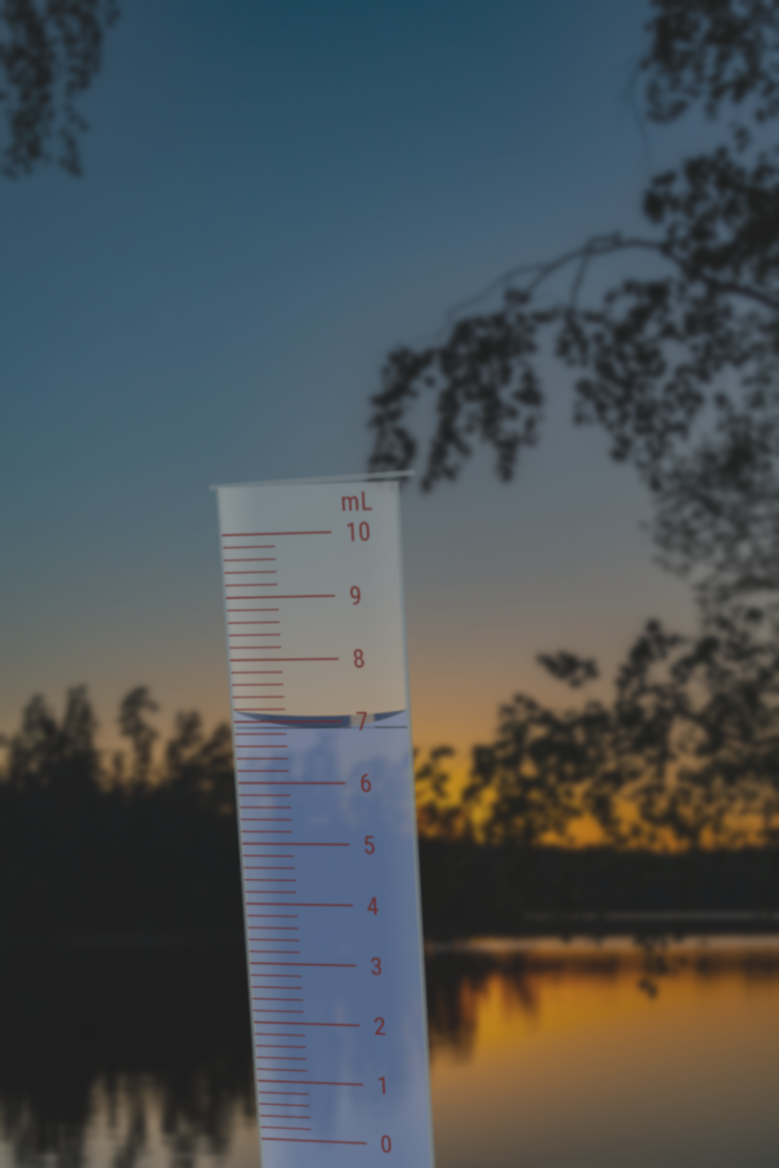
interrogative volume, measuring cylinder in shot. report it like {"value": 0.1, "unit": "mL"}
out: {"value": 6.9, "unit": "mL"}
